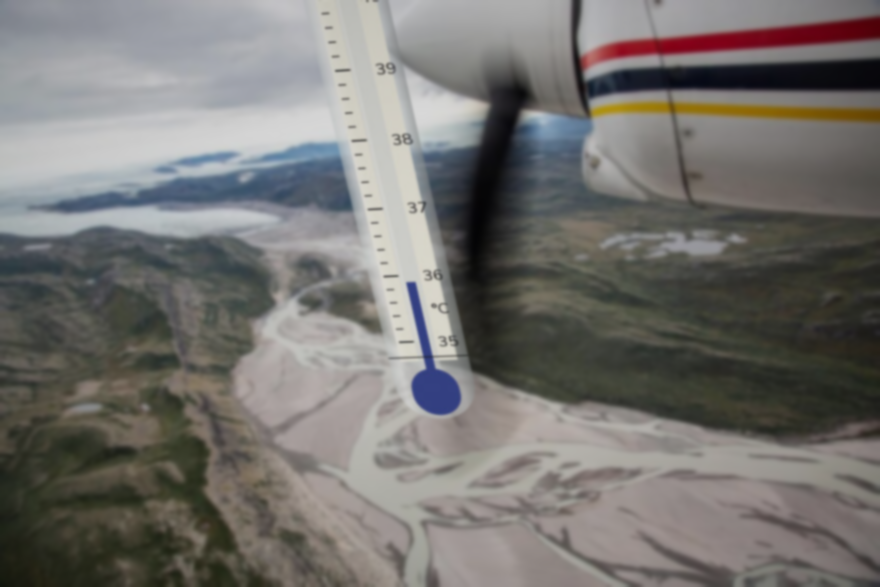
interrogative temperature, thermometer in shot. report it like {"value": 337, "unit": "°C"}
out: {"value": 35.9, "unit": "°C"}
